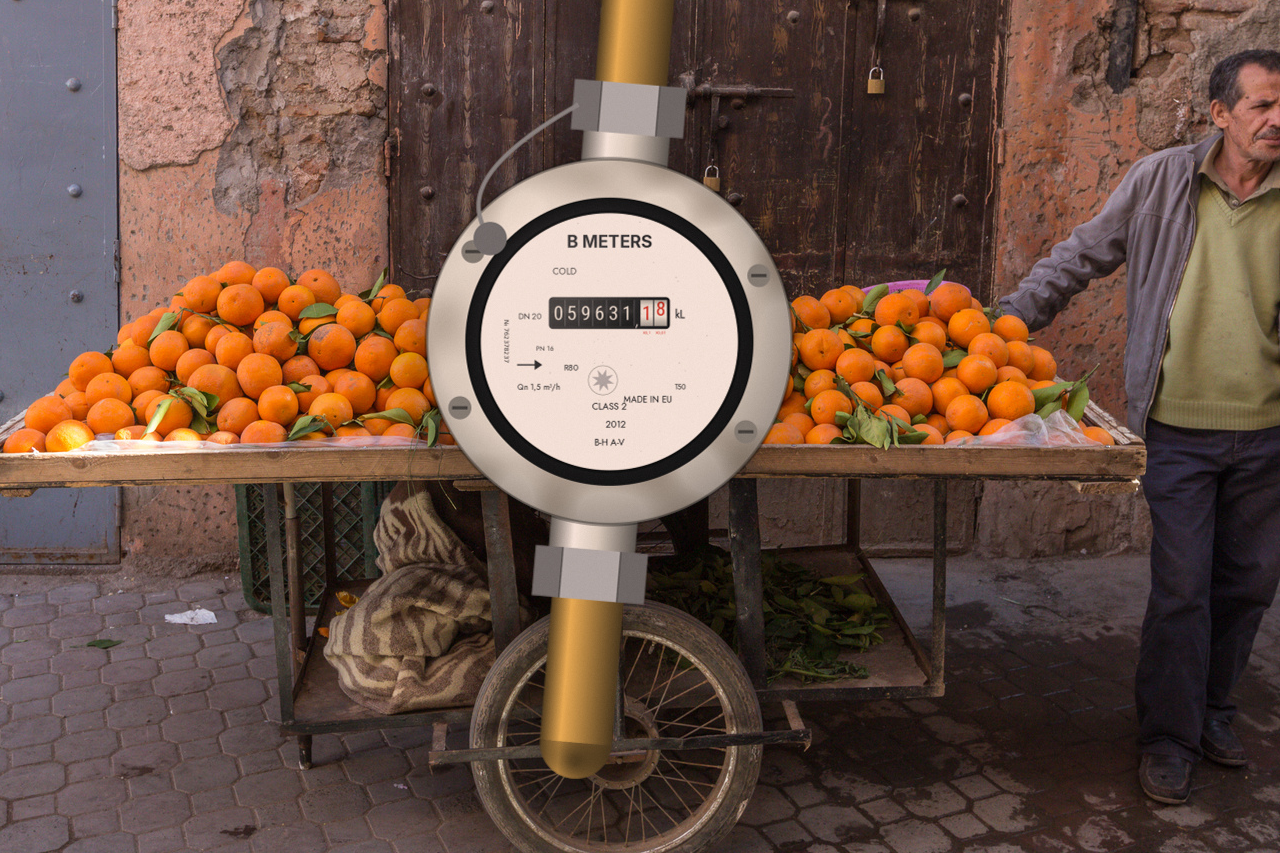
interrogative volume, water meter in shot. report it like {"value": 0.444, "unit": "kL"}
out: {"value": 59631.18, "unit": "kL"}
